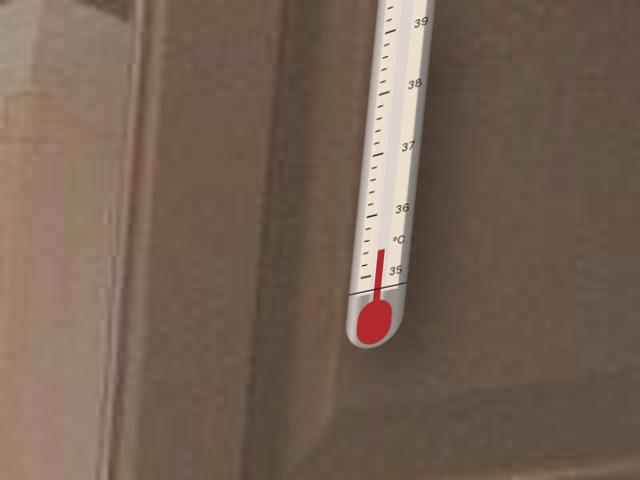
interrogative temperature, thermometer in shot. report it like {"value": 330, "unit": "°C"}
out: {"value": 35.4, "unit": "°C"}
